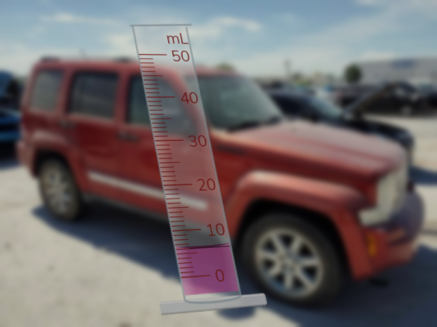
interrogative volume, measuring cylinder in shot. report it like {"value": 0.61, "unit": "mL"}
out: {"value": 6, "unit": "mL"}
